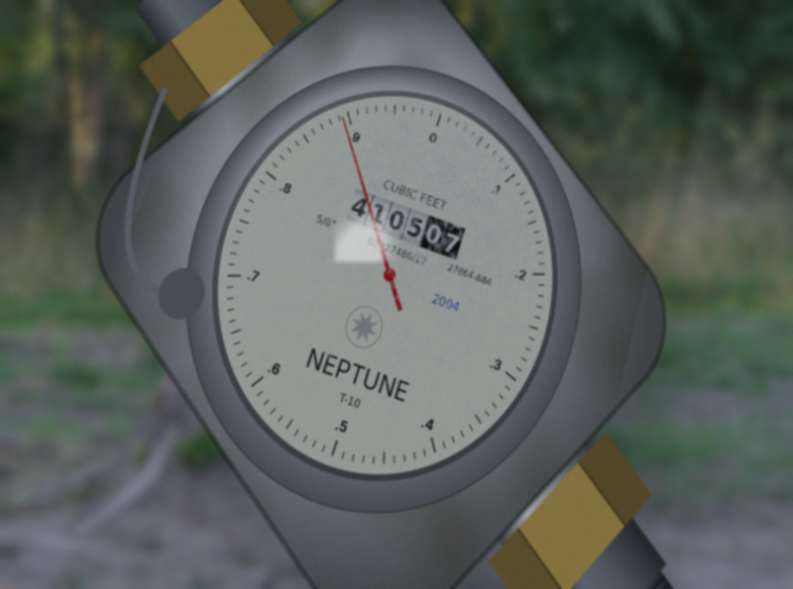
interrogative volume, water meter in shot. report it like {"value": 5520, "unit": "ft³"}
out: {"value": 410506.89, "unit": "ft³"}
